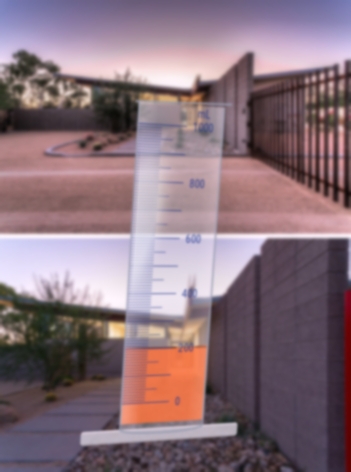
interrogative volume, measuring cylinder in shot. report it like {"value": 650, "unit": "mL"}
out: {"value": 200, "unit": "mL"}
